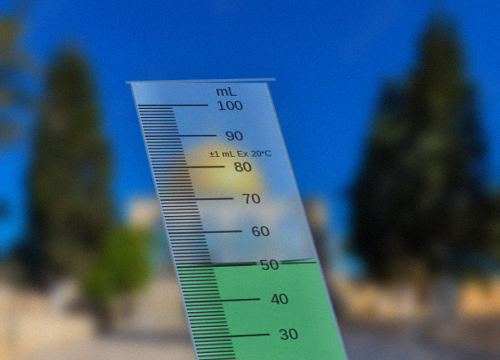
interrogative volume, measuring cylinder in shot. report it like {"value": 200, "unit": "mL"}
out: {"value": 50, "unit": "mL"}
